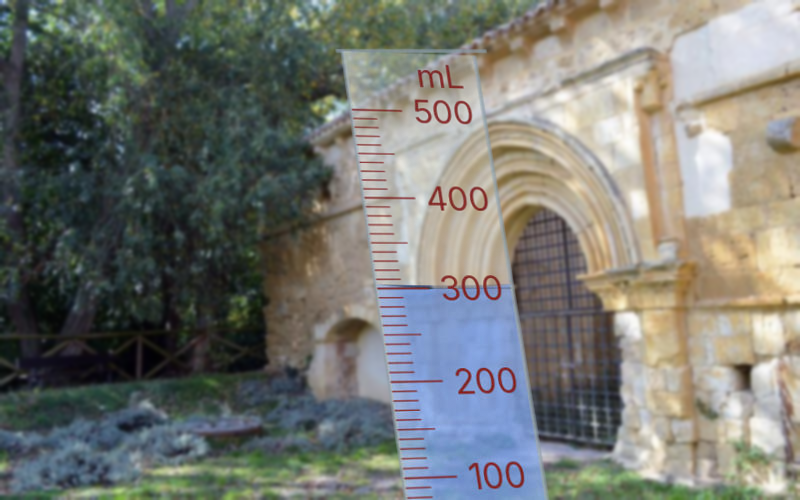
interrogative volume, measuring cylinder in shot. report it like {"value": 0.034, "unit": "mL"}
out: {"value": 300, "unit": "mL"}
